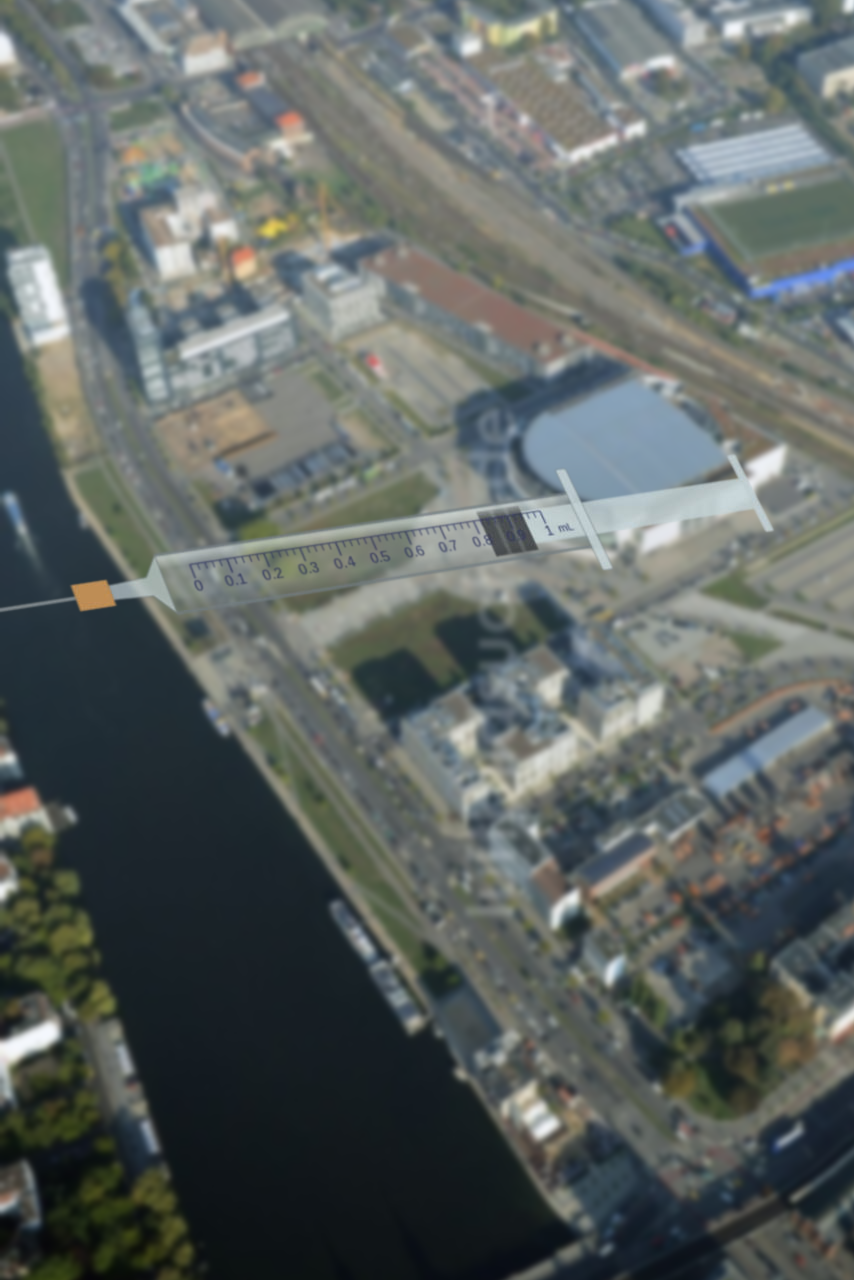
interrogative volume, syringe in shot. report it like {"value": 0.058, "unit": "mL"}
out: {"value": 0.82, "unit": "mL"}
